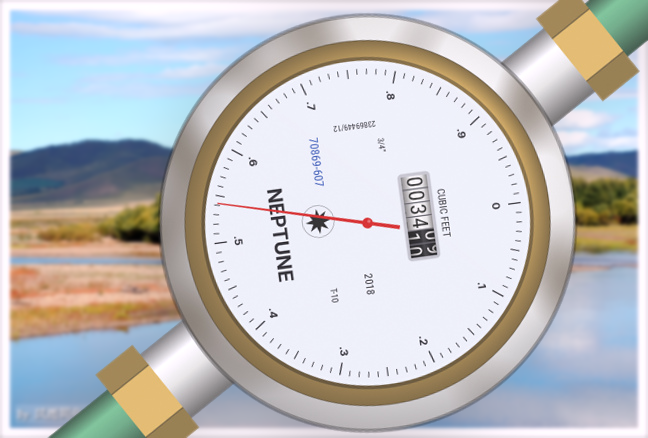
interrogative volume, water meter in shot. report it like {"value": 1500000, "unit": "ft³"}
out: {"value": 3409.54, "unit": "ft³"}
